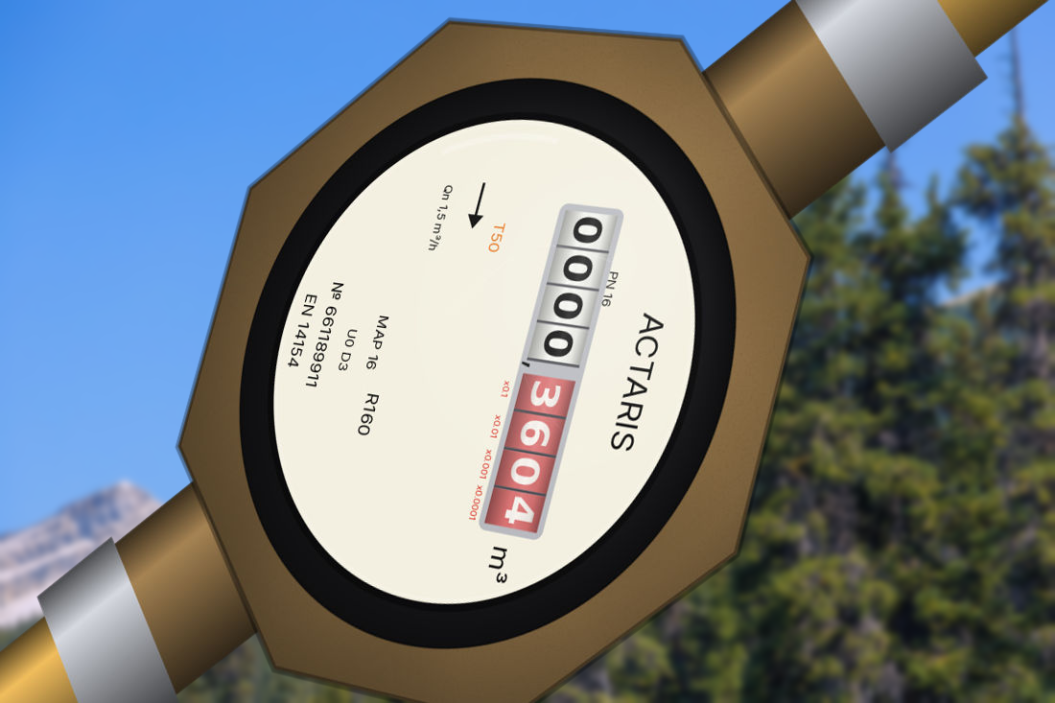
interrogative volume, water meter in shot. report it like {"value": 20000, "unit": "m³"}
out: {"value": 0.3604, "unit": "m³"}
